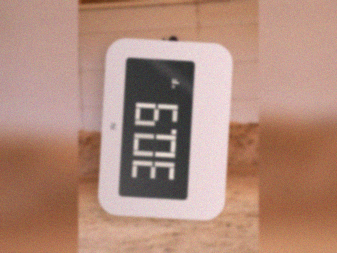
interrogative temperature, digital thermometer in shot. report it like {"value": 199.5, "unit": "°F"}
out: {"value": 30.9, "unit": "°F"}
